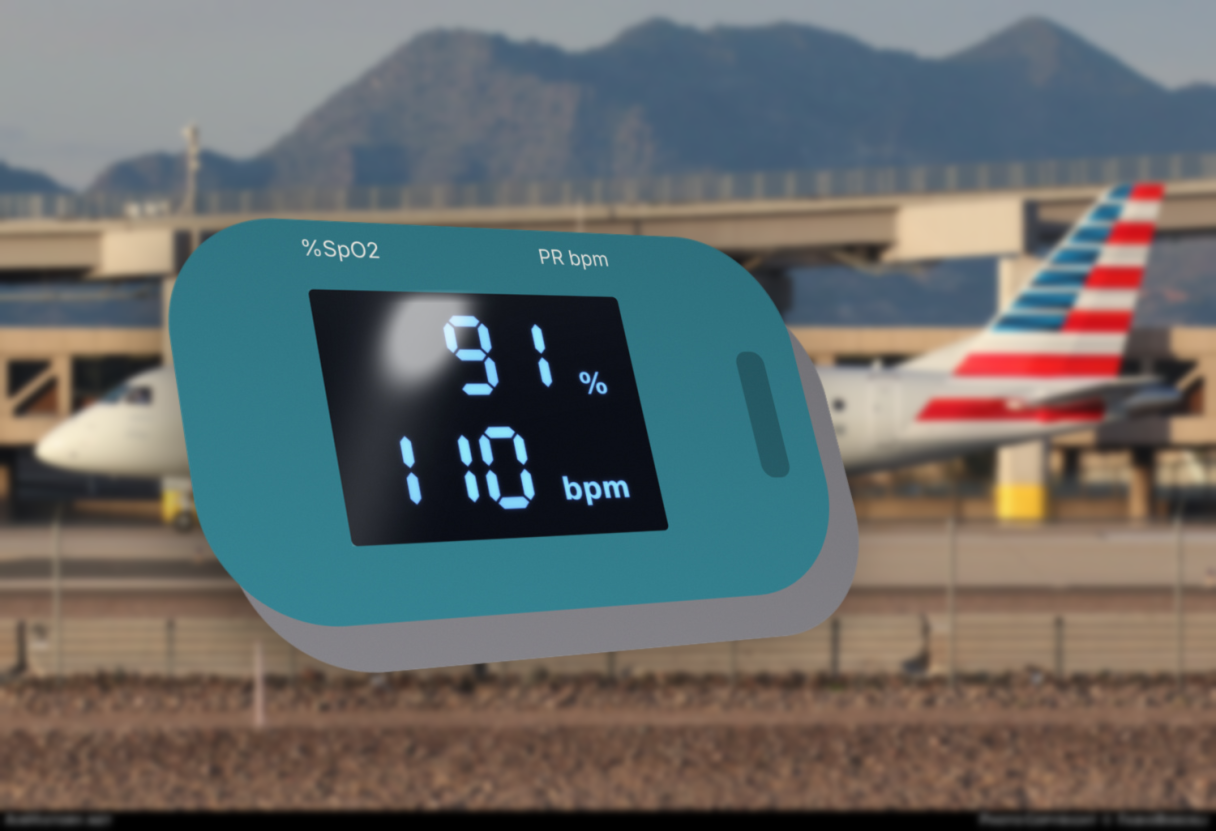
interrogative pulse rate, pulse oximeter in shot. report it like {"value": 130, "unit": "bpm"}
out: {"value": 110, "unit": "bpm"}
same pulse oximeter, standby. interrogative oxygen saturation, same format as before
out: {"value": 91, "unit": "%"}
